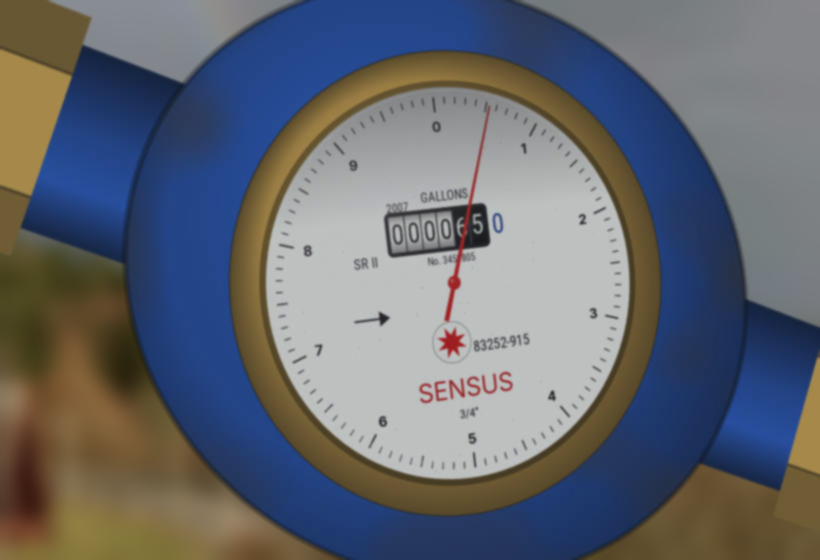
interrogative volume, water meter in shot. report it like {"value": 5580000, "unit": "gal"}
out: {"value": 650.5, "unit": "gal"}
